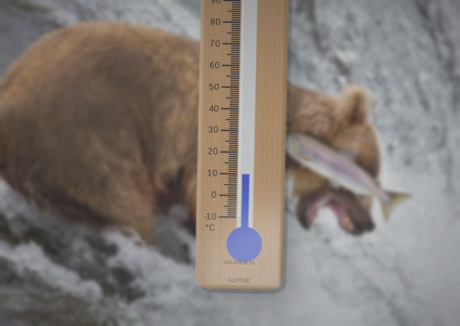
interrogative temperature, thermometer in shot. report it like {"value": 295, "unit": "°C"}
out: {"value": 10, "unit": "°C"}
